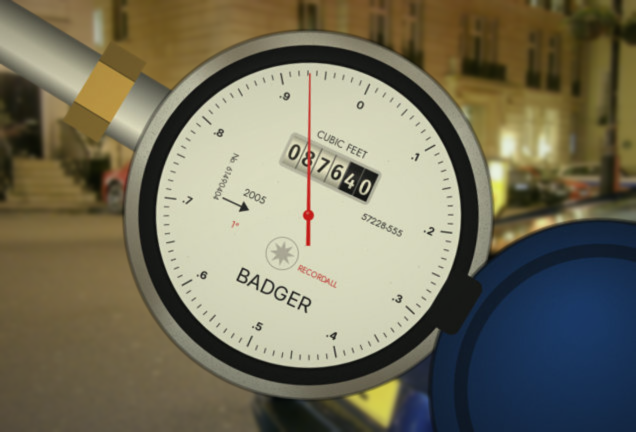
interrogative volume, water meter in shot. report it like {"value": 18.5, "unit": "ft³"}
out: {"value": 87639.93, "unit": "ft³"}
